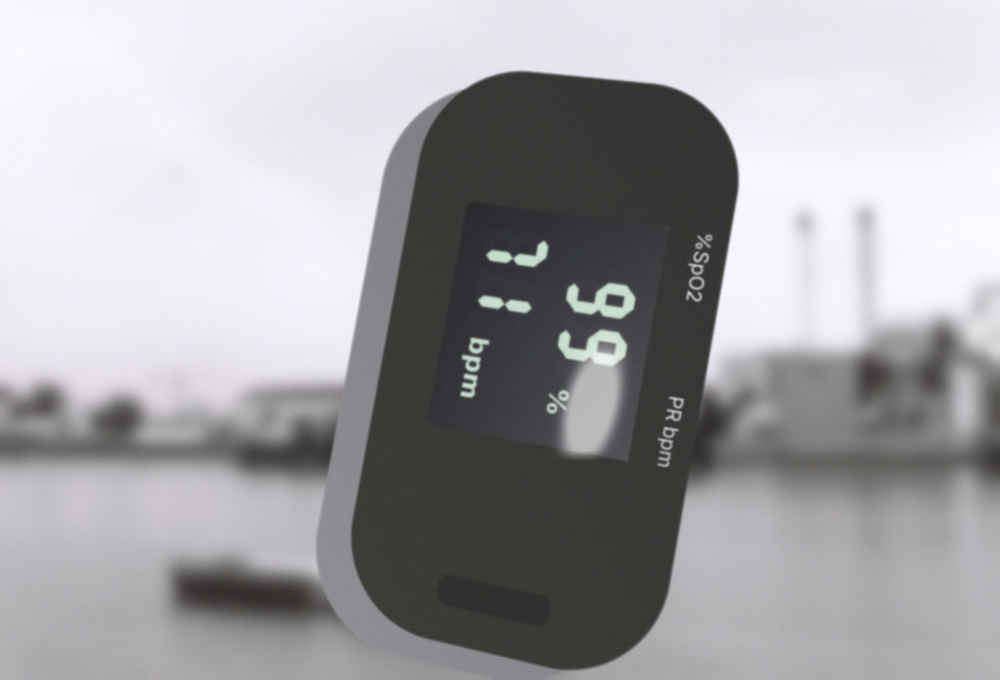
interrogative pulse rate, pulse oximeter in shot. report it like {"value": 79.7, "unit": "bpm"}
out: {"value": 71, "unit": "bpm"}
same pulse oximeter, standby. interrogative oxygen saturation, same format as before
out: {"value": 99, "unit": "%"}
